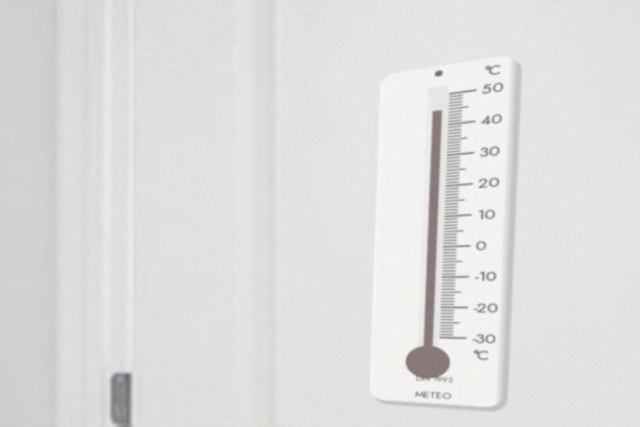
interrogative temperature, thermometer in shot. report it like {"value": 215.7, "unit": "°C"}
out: {"value": 45, "unit": "°C"}
